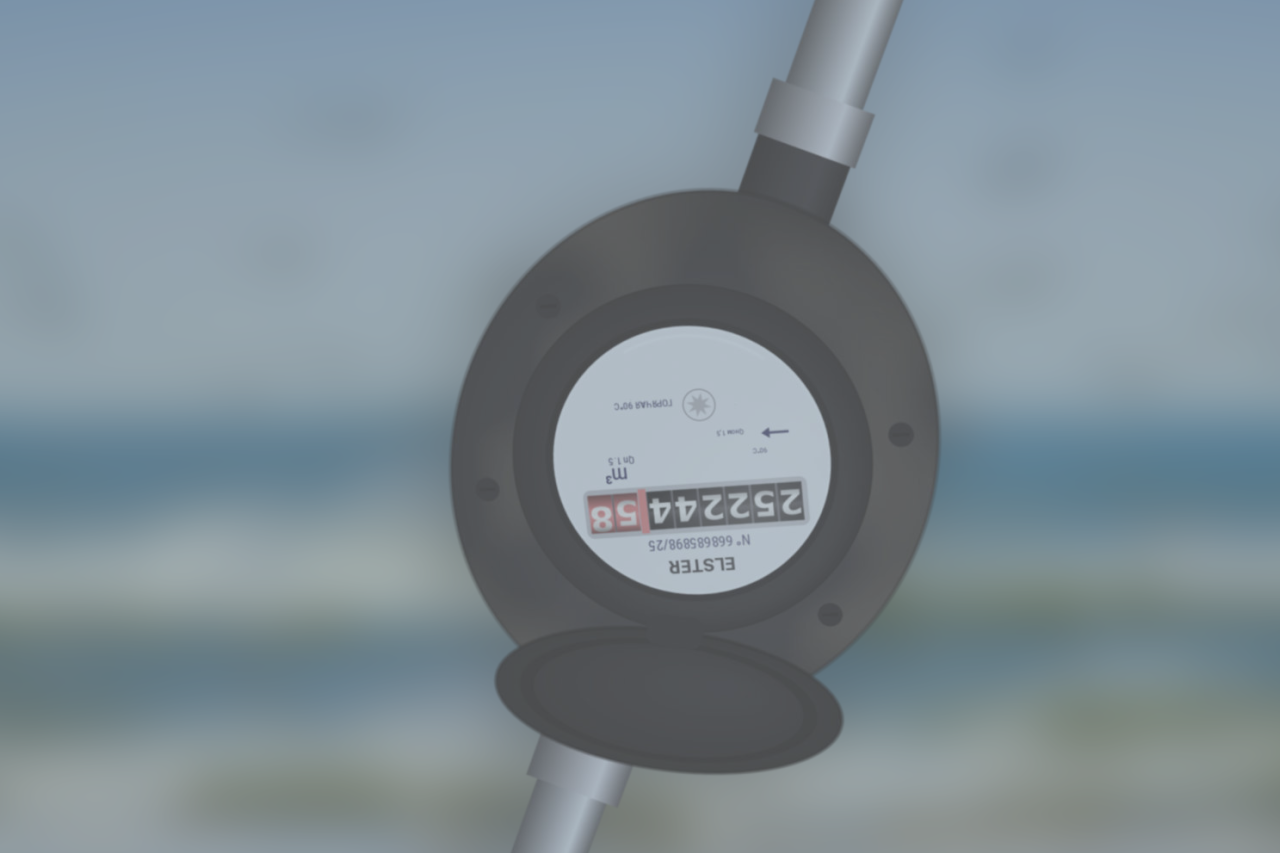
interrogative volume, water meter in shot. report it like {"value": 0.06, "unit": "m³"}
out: {"value": 252244.58, "unit": "m³"}
